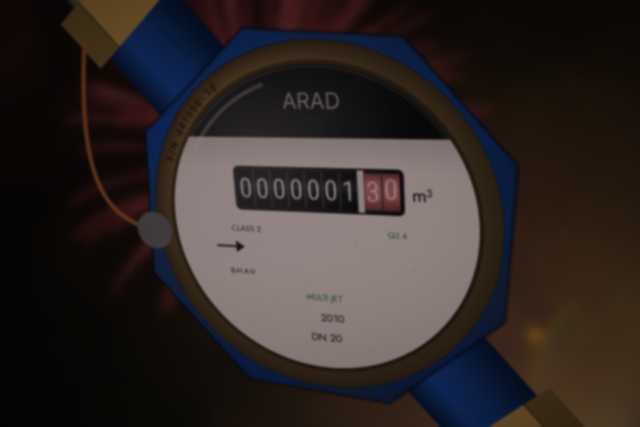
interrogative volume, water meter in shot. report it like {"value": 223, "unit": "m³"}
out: {"value": 1.30, "unit": "m³"}
